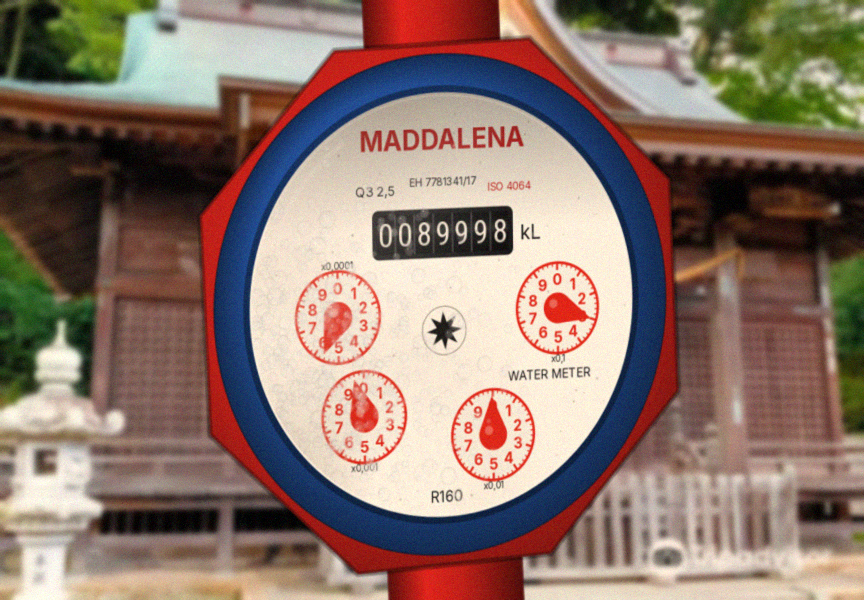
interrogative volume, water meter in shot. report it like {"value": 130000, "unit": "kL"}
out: {"value": 89998.2995, "unit": "kL"}
